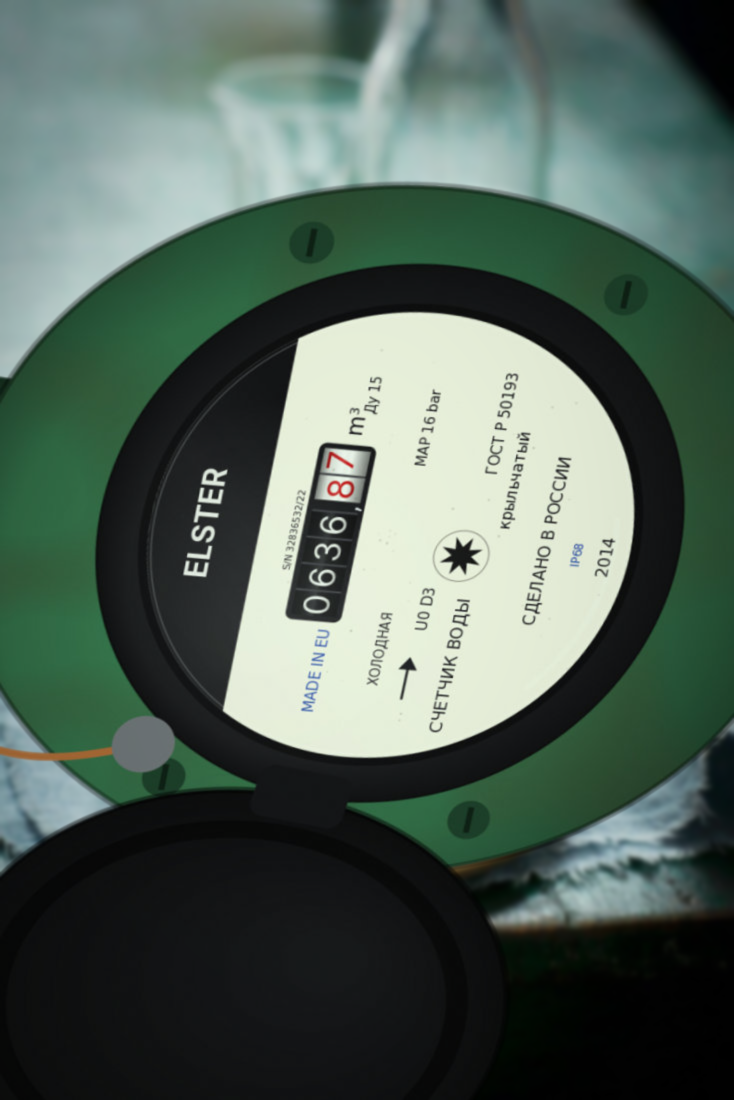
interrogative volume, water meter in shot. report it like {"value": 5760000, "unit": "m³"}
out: {"value": 636.87, "unit": "m³"}
